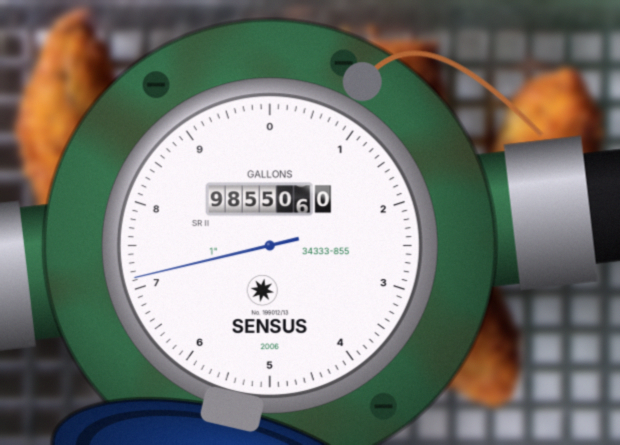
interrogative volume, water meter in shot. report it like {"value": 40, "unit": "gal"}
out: {"value": 9855057.1, "unit": "gal"}
